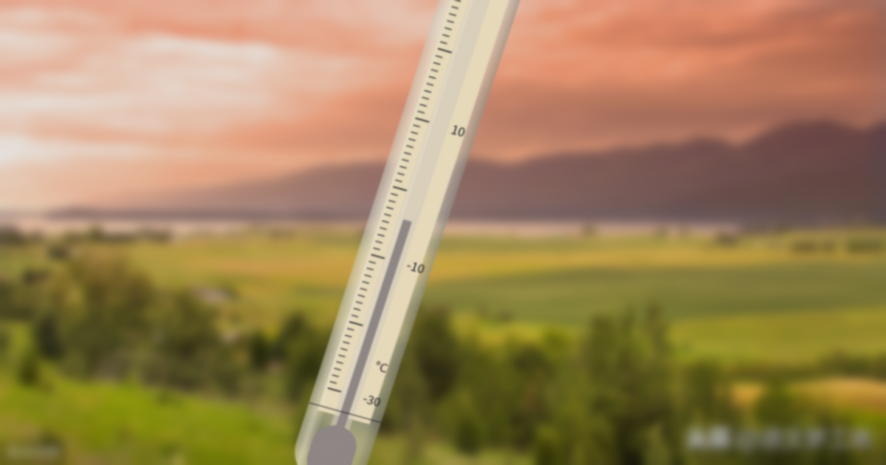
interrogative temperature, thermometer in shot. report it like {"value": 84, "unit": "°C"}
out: {"value": -4, "unit": "°C"}
